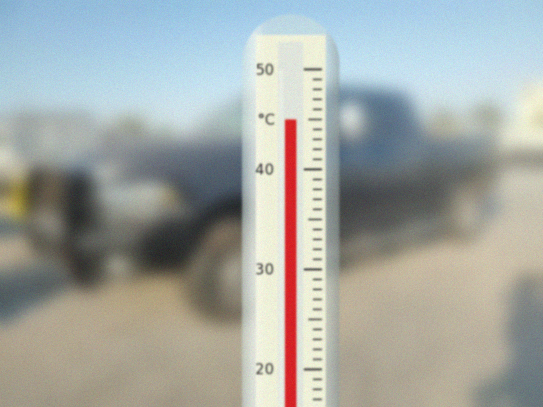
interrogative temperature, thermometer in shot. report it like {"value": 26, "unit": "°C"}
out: {"value": 45, "unit": "°C"}
